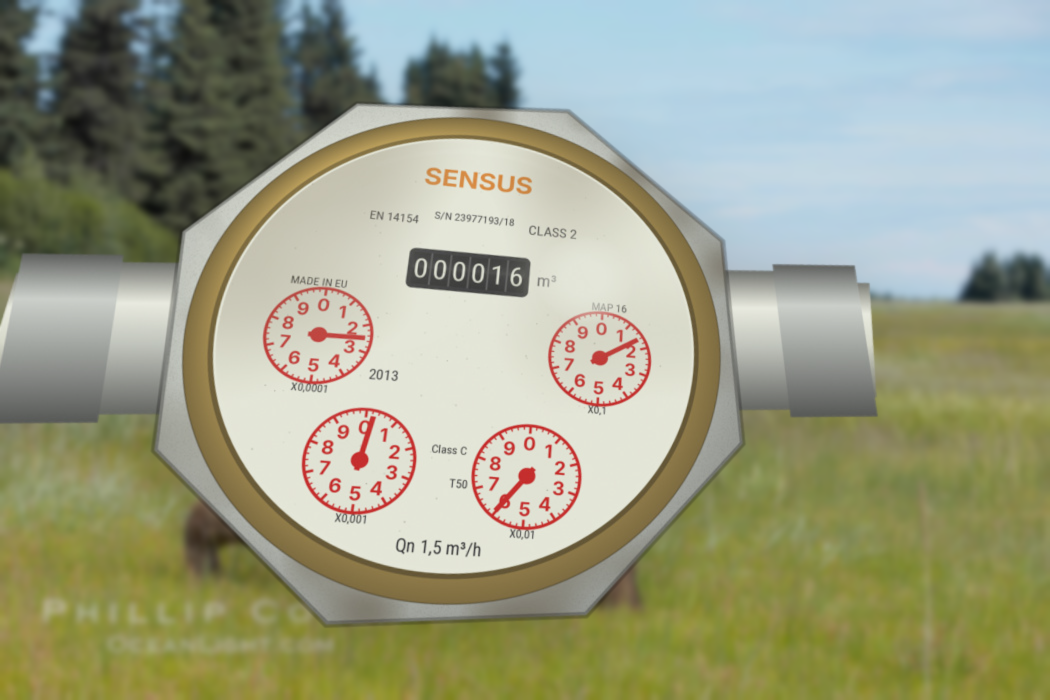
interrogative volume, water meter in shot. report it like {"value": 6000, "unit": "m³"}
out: {"value": 16.1602, "unit": "m³"}
